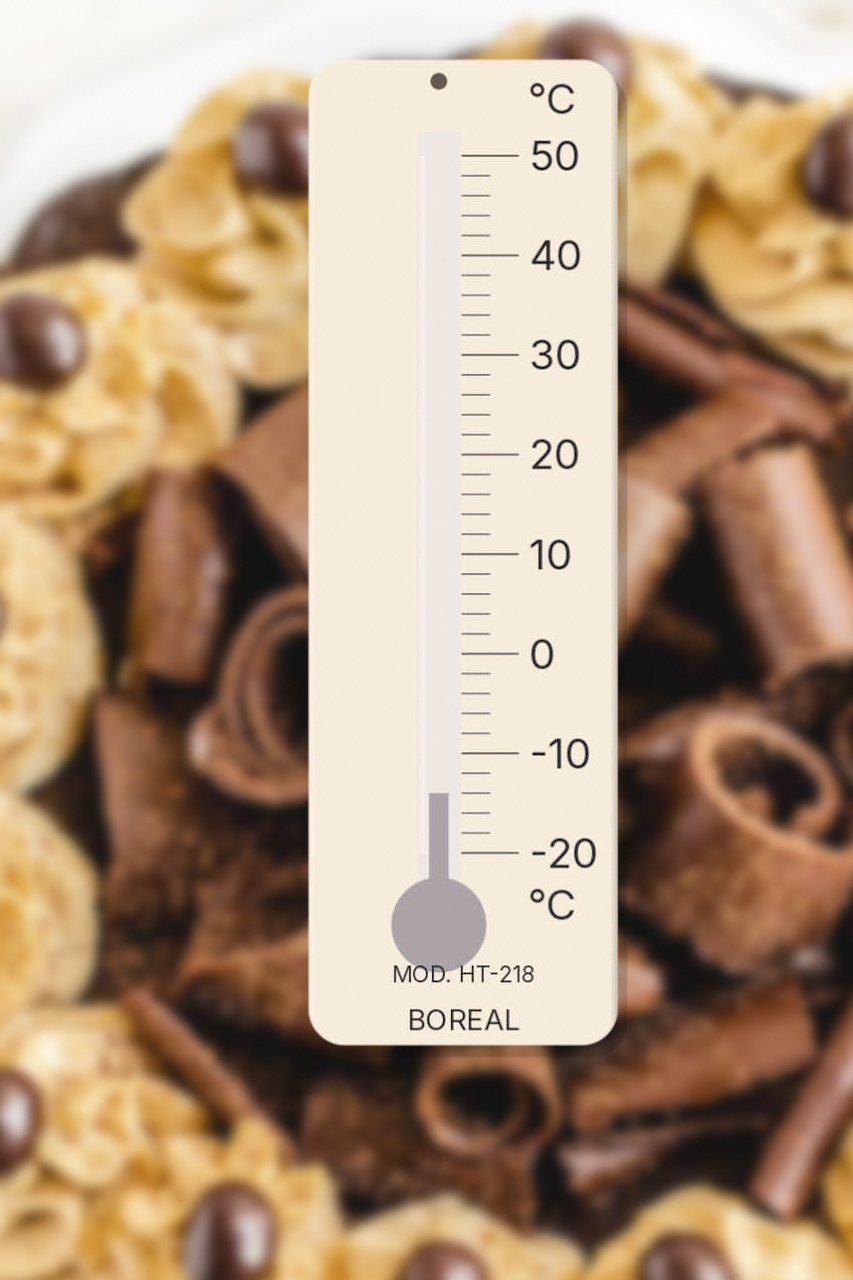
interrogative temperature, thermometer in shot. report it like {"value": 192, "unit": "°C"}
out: {"value": -14, "unit": "°C"}
